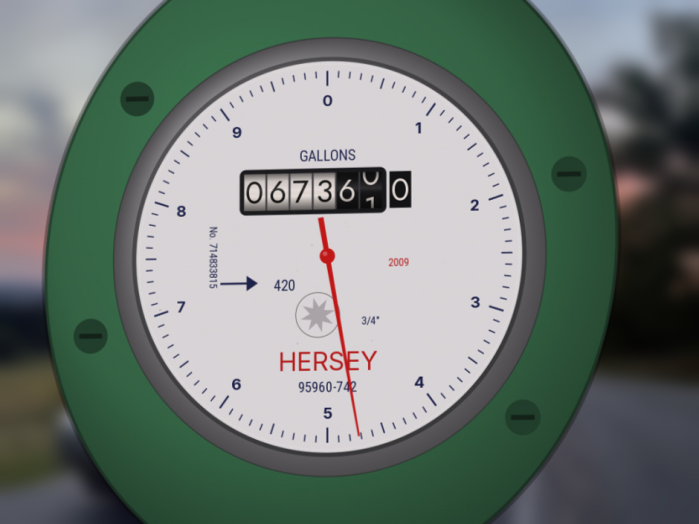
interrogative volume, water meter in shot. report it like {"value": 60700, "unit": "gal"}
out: {"value": 673604.7, "unit": "gal"}
